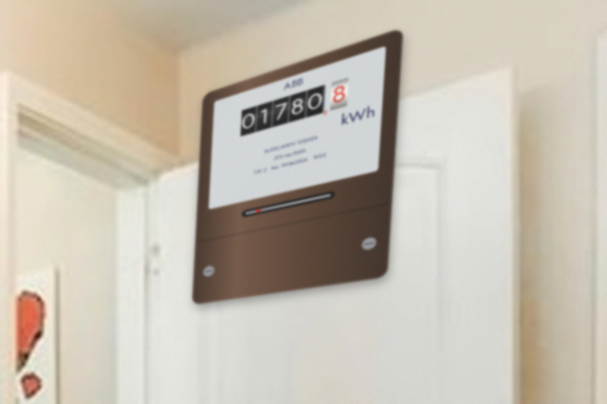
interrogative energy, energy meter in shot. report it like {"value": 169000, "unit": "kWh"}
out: {"value": 1780.8, "unit": "kWh"}
